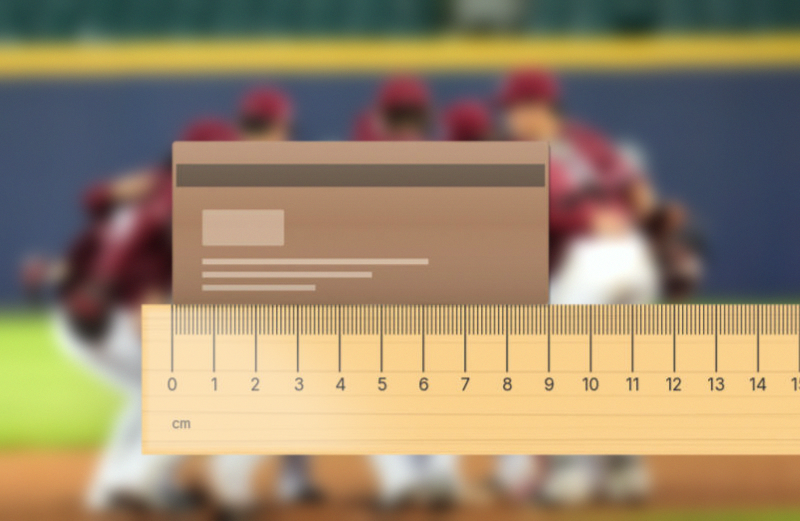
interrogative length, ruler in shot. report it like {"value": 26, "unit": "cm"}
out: {"value": 9, "unit": "cm"}
